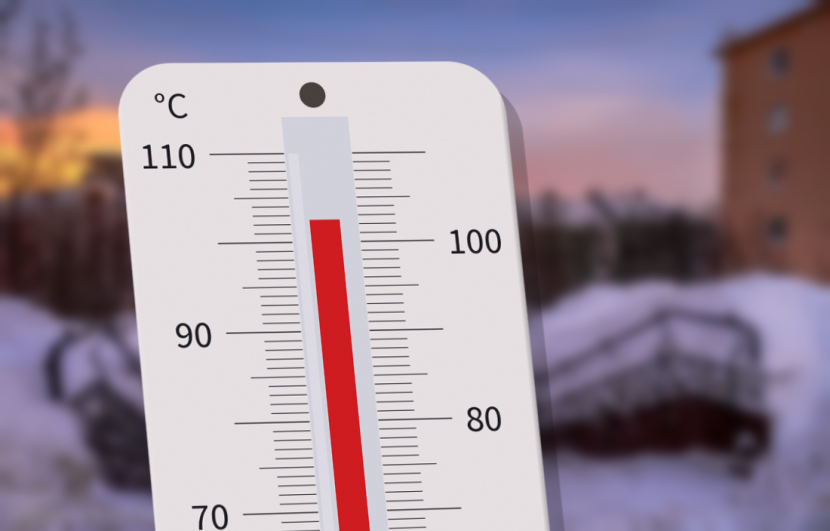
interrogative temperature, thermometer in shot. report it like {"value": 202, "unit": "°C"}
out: {"value": 102.5, "unit": "°C"}
